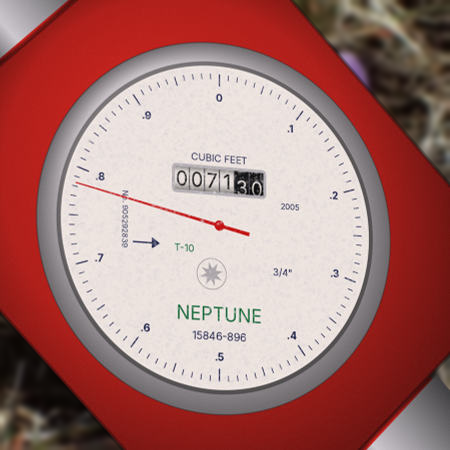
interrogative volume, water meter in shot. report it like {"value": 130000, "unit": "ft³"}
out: {"value": 7129.78, "unit": "ft³"}
